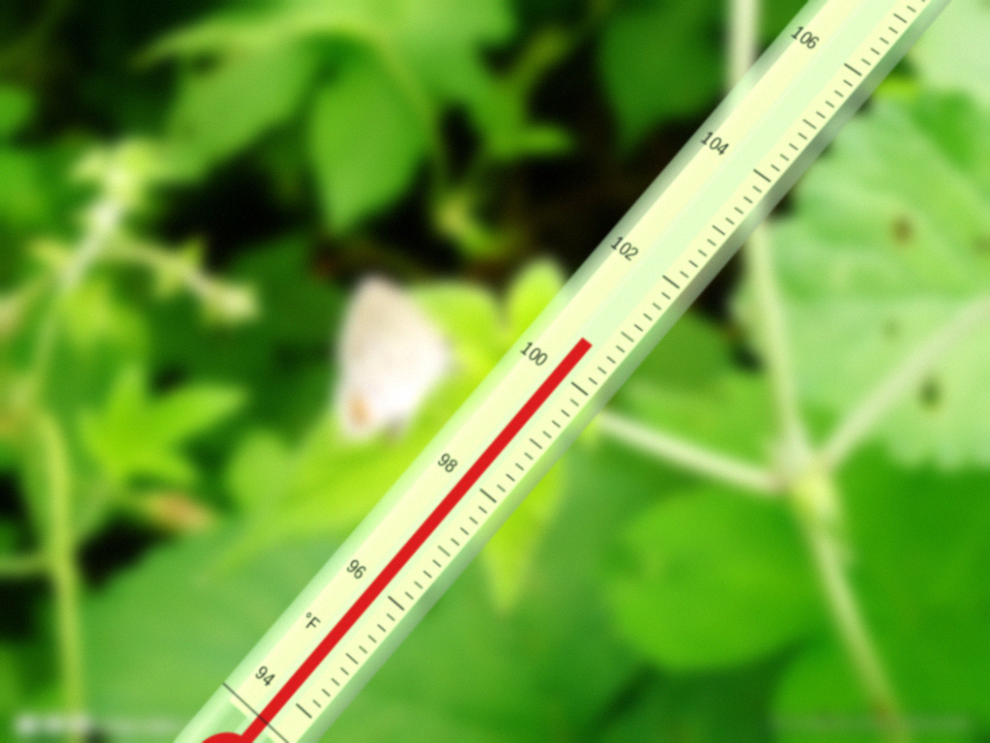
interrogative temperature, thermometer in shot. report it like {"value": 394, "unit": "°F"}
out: {"value": 100.6, "unit": "°F"}
